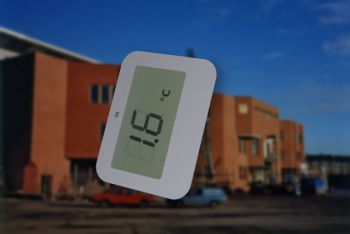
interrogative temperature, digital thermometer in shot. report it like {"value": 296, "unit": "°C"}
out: {"value": 1.6, "unit": "°C"}
